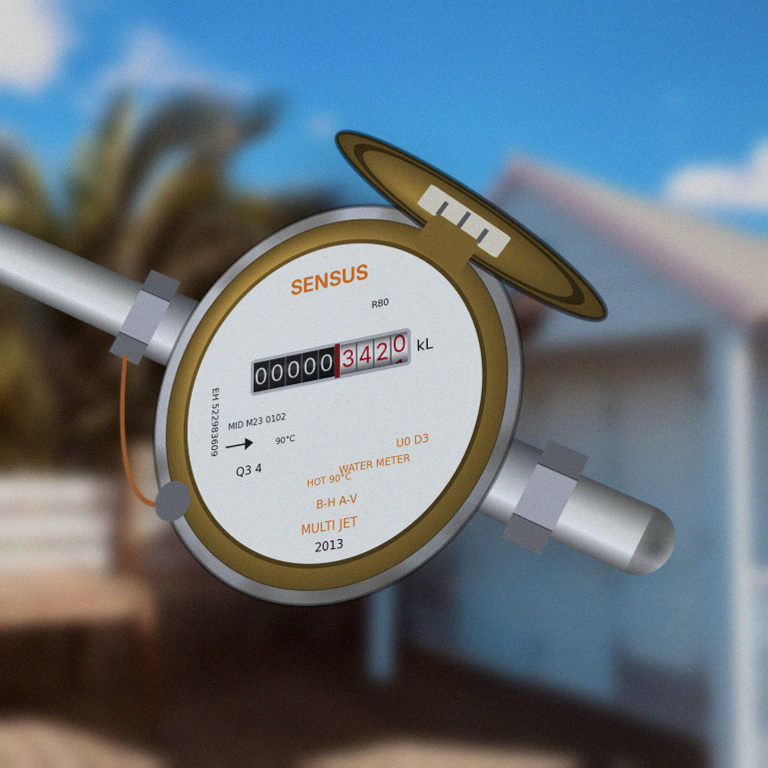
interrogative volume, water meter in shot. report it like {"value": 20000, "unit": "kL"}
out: {"value": 0.3420, "unit": "kL"}
